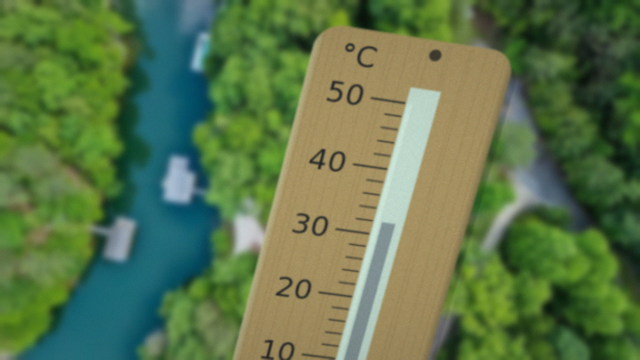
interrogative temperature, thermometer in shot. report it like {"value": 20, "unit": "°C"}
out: {"value": 32, "unit": "°C"}
